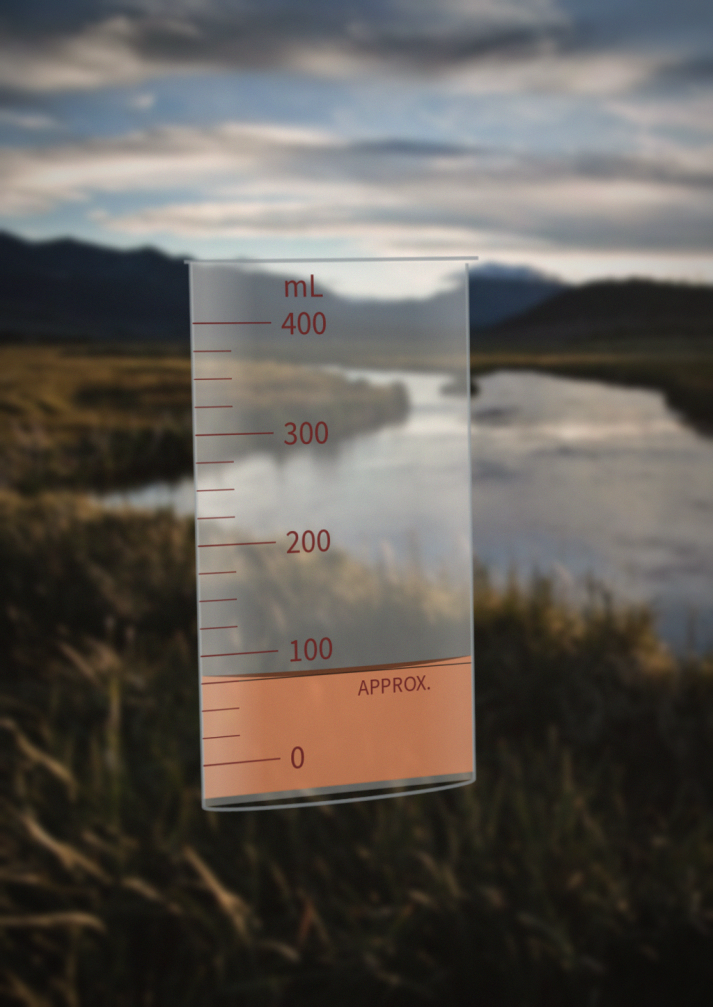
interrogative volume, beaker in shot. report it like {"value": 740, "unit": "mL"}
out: {"value": 75, "unit": "mL"}
